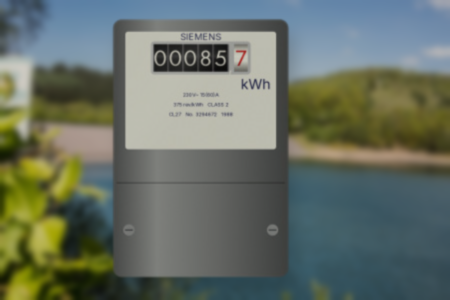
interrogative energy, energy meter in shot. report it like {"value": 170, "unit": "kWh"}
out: {"value": 85.7, "unit": "kWh"}
